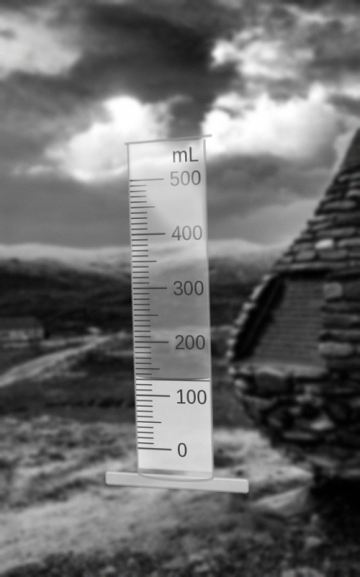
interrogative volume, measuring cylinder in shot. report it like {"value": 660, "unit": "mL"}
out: {"value": 130, "unit": "mL"}
